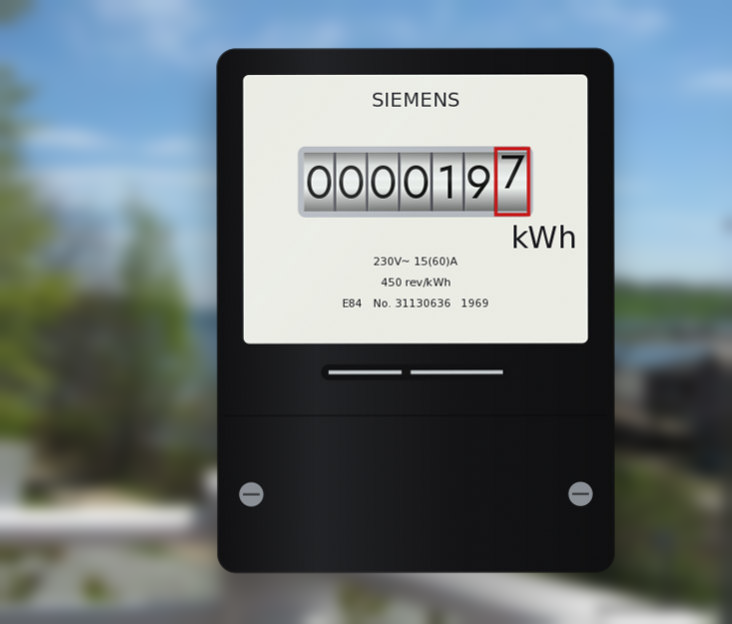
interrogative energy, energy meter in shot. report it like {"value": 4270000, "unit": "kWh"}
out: {"value": 19.7, "unit": "kWh"}
